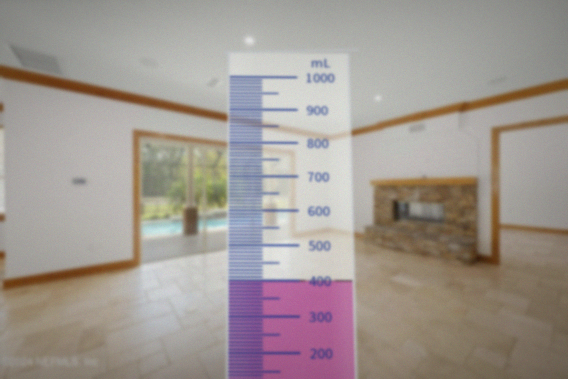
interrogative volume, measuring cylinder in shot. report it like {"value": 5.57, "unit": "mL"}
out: {"value": 400, "unit": "mL"}
